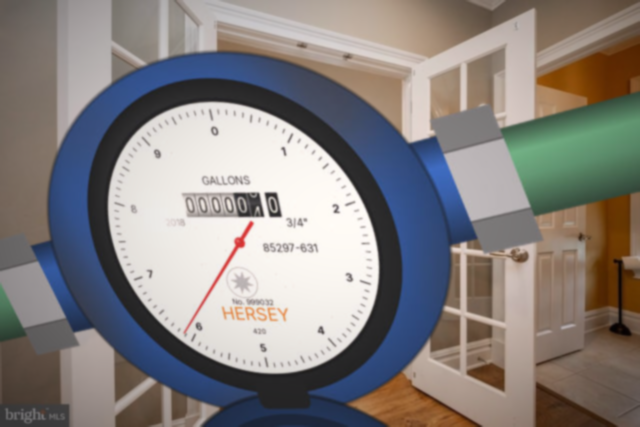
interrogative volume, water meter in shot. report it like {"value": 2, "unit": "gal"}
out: {"value": 36.1, "unit": "gal"}
